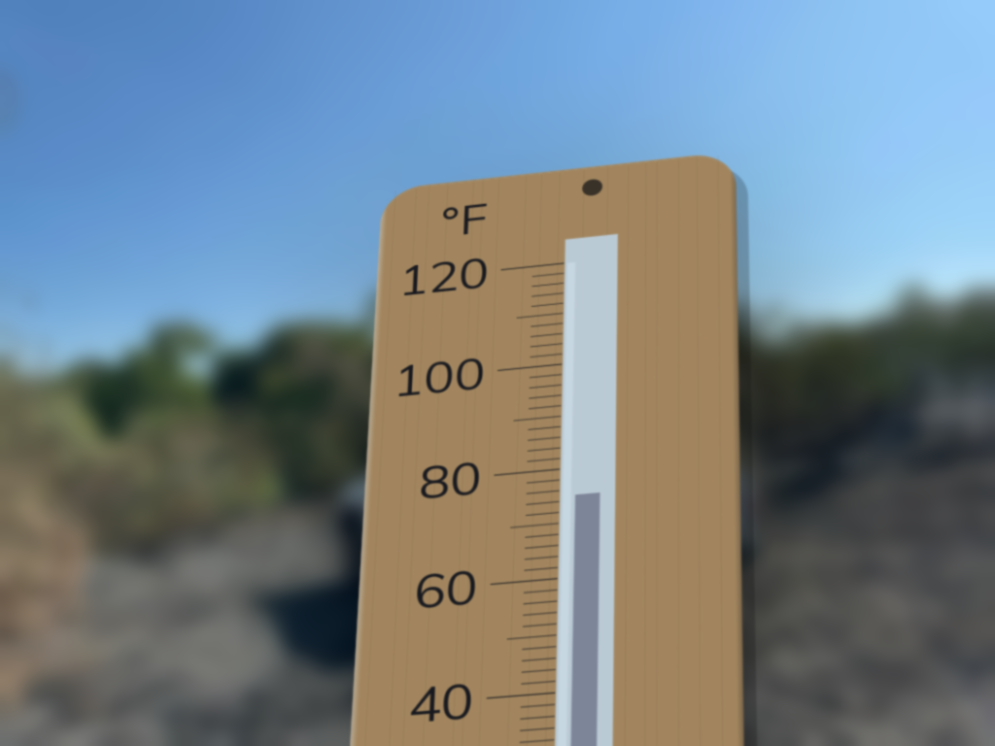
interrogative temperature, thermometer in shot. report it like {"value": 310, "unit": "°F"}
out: {"value": 75, "unit": "°F"}
